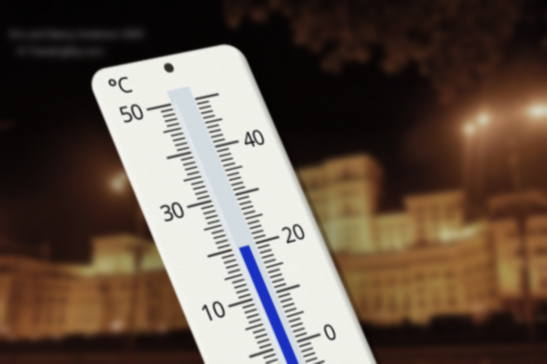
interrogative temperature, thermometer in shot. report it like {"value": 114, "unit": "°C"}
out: {"value": 20, "unit": "°C"}
